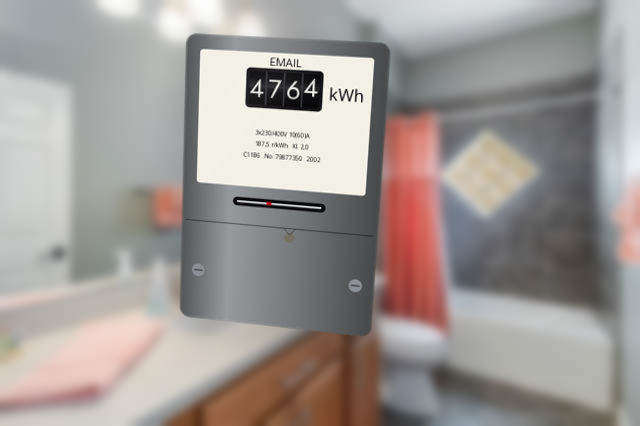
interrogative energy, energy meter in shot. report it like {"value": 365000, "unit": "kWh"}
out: {"value": 4764, "unit": "kWh"}
